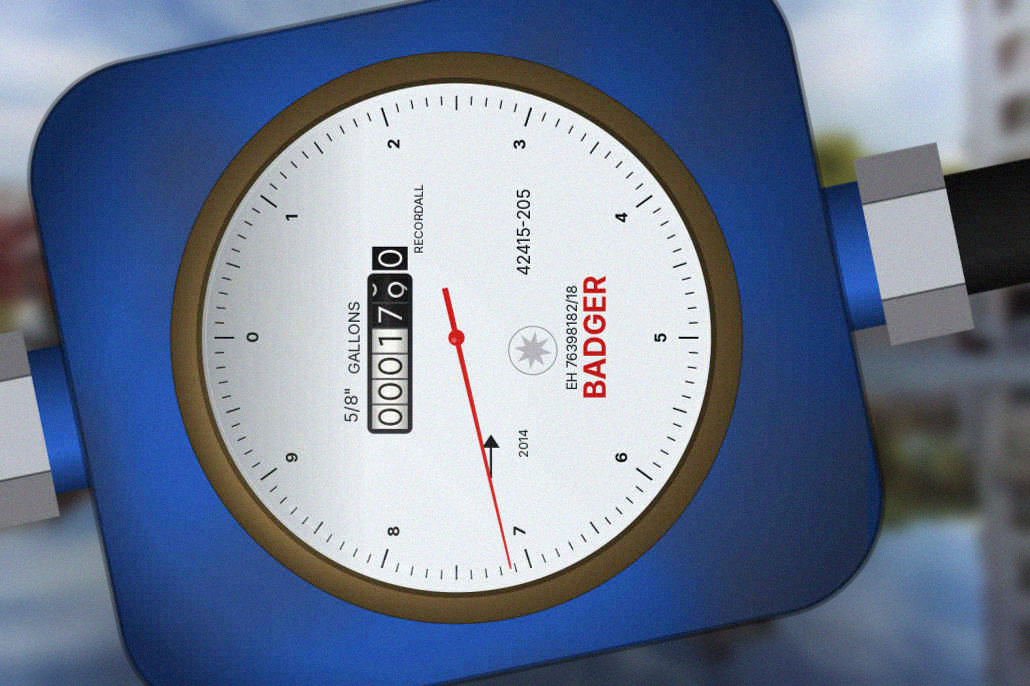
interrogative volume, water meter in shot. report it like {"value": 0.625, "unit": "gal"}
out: {"value": 1787.1, "unit": "gal"}
